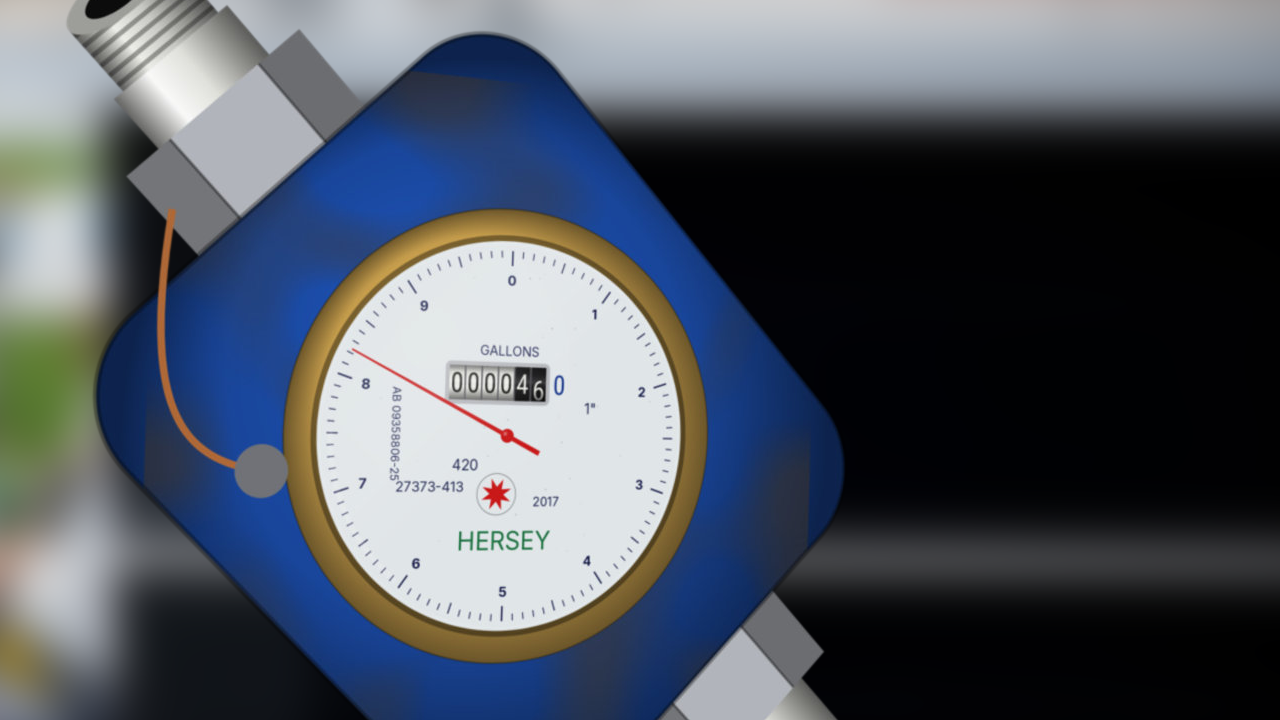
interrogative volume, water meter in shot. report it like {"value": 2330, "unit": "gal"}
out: {"value": 458.2, "unit": "gal"}
